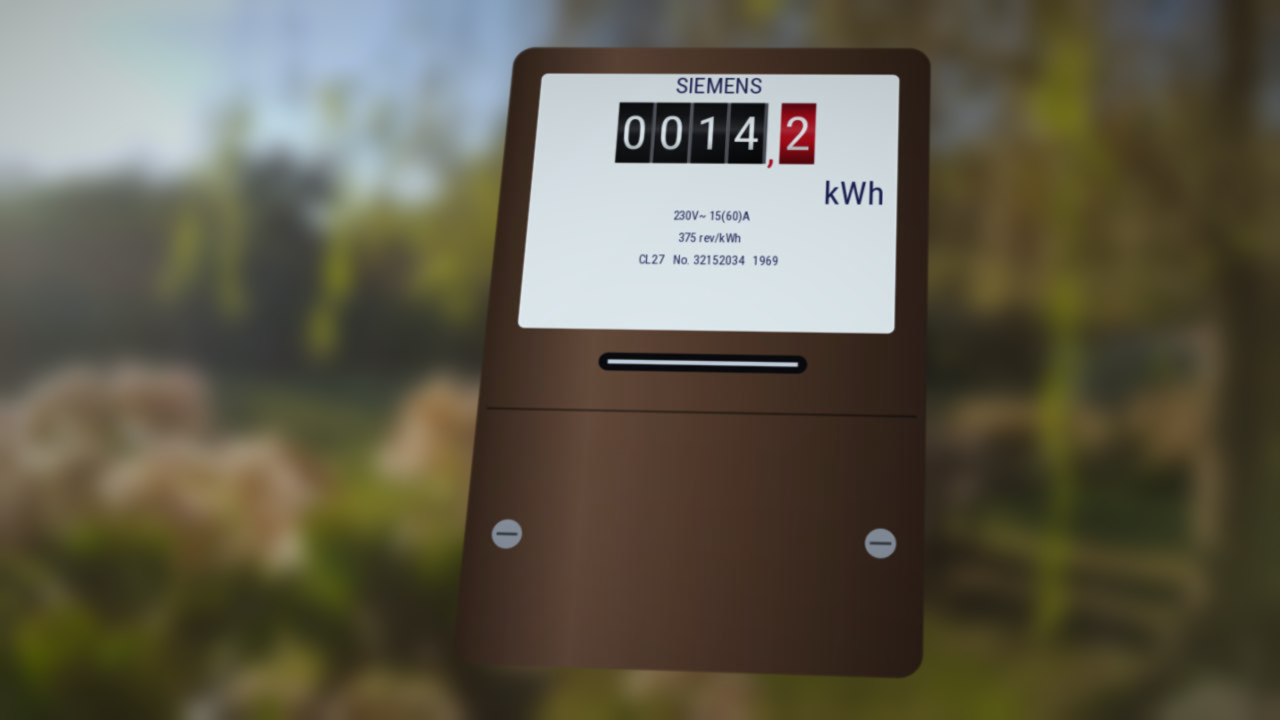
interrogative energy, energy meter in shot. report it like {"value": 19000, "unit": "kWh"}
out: {"value": 14.2, "unit": "kWh"}
